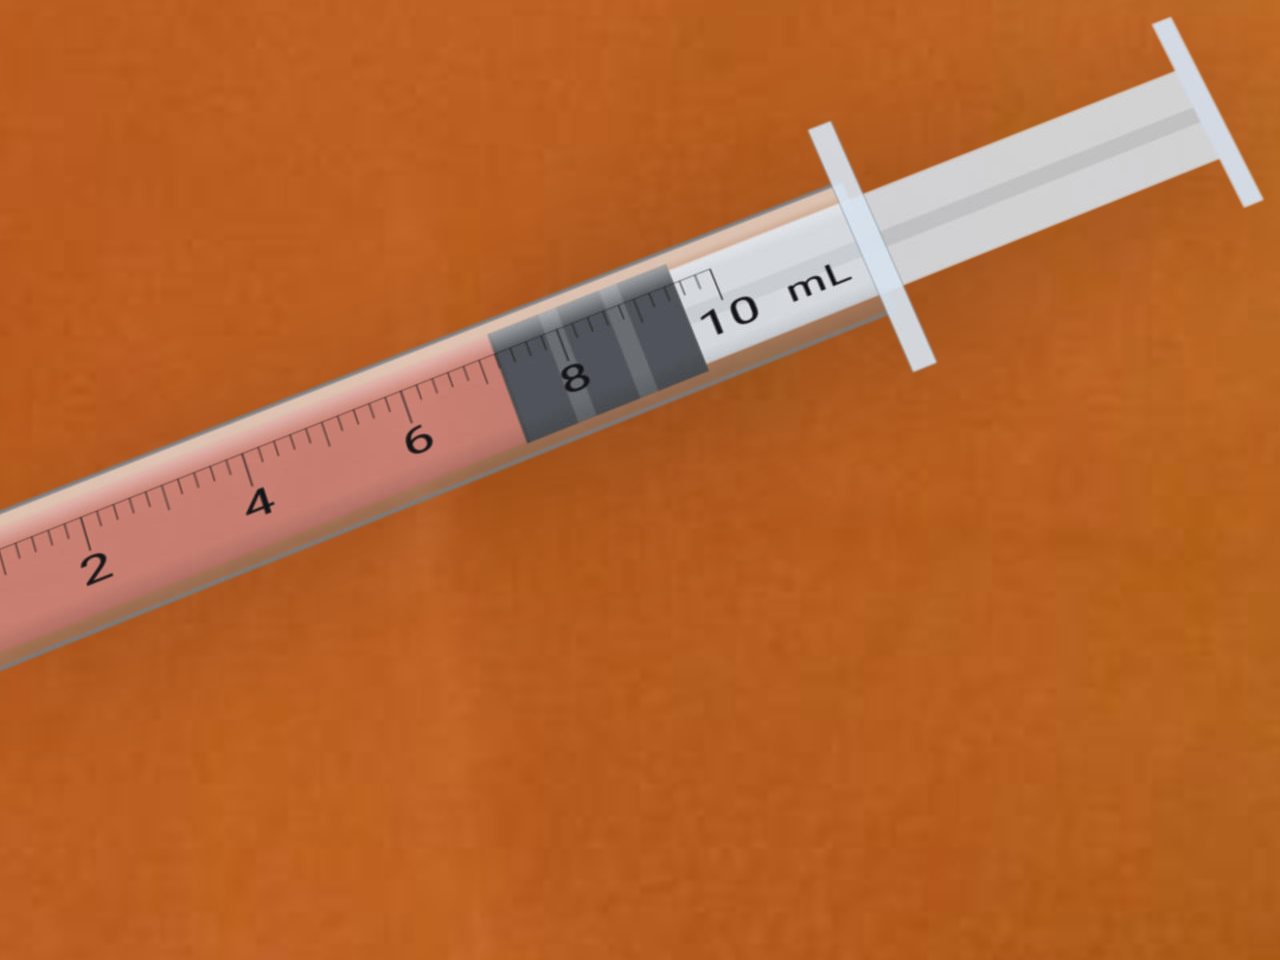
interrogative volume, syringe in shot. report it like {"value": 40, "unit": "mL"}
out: {"value": 7.2, "unit": "mL"}
